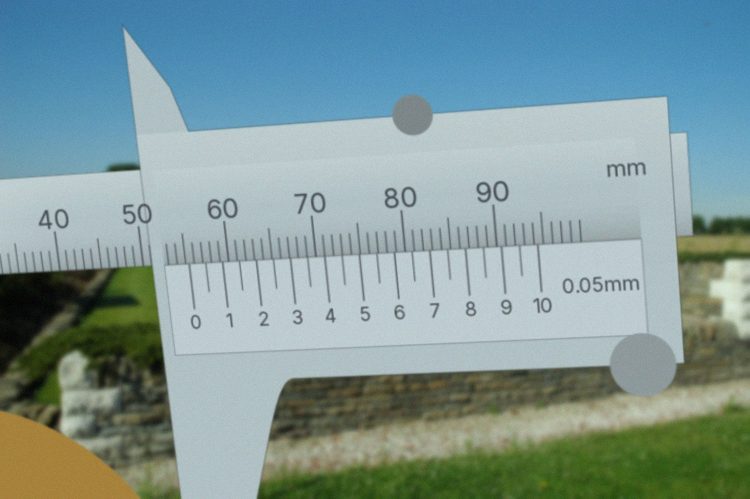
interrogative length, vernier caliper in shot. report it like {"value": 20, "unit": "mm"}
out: {"value": 55.4, "unit": "mm"}
